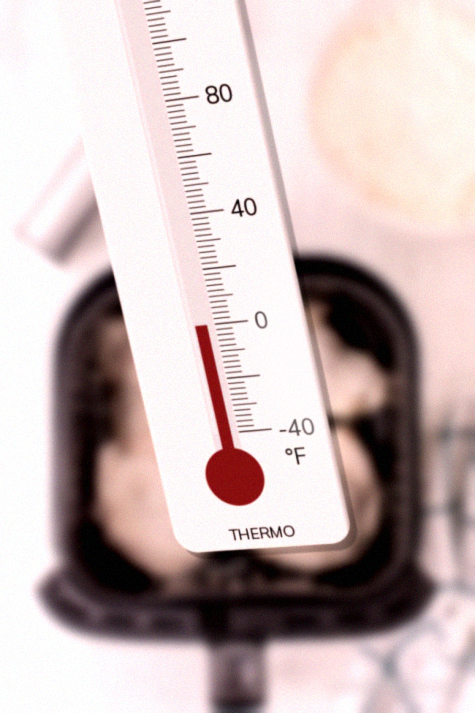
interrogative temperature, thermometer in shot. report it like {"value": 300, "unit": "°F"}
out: {"value": 0, "unit": "°F"}
